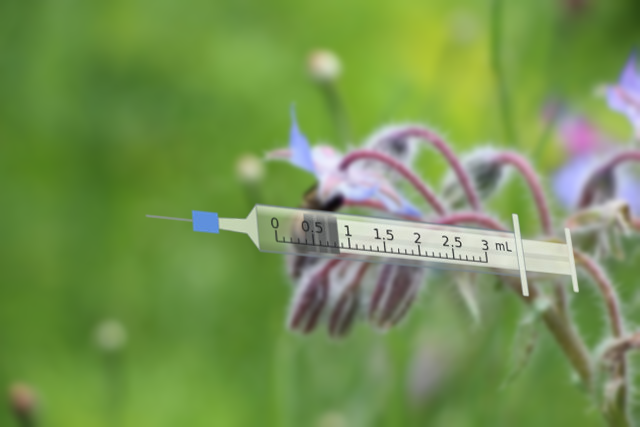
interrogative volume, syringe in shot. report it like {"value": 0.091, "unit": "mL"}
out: {"value": 0.4, "unit": "mL"}
